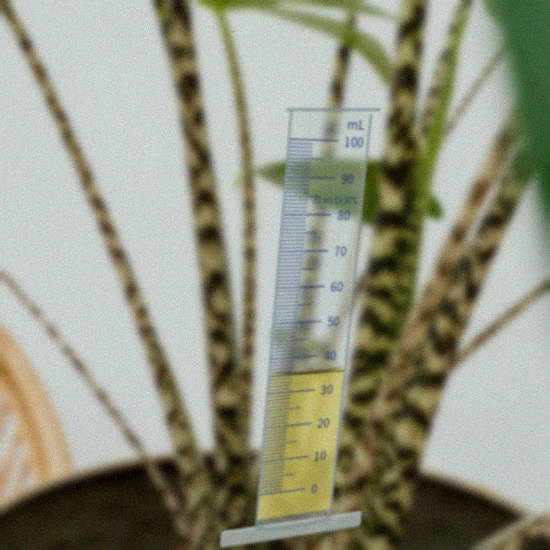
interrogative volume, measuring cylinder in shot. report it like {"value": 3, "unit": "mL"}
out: {"value": 35, "unit": "mL"}
